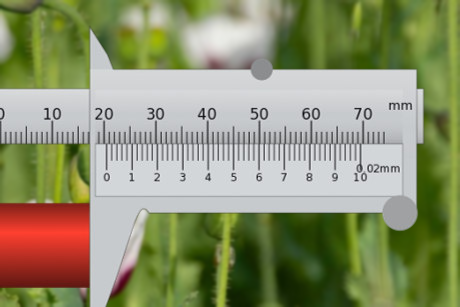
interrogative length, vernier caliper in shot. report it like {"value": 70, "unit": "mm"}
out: {"value": 20.5, "unit": "mm"}
